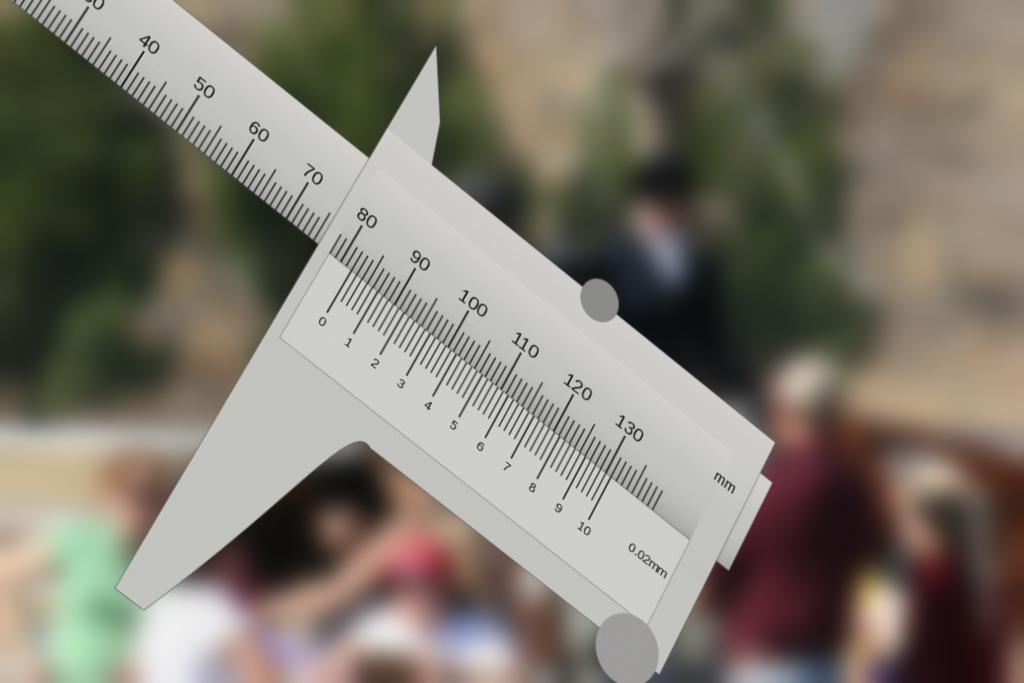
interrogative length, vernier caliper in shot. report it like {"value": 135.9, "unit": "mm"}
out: {"value": 82.0, "unit": "mm"}
